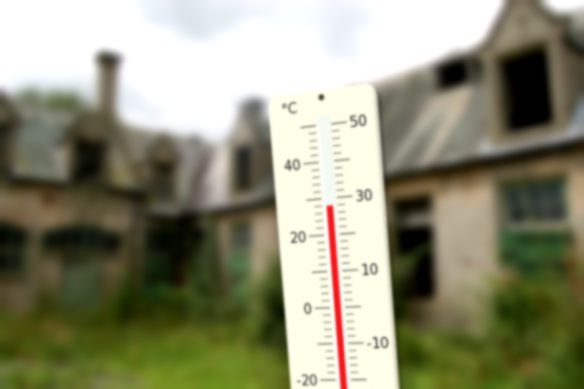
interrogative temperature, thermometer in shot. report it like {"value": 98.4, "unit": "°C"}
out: {"value": 28, "unit": "°C"}
